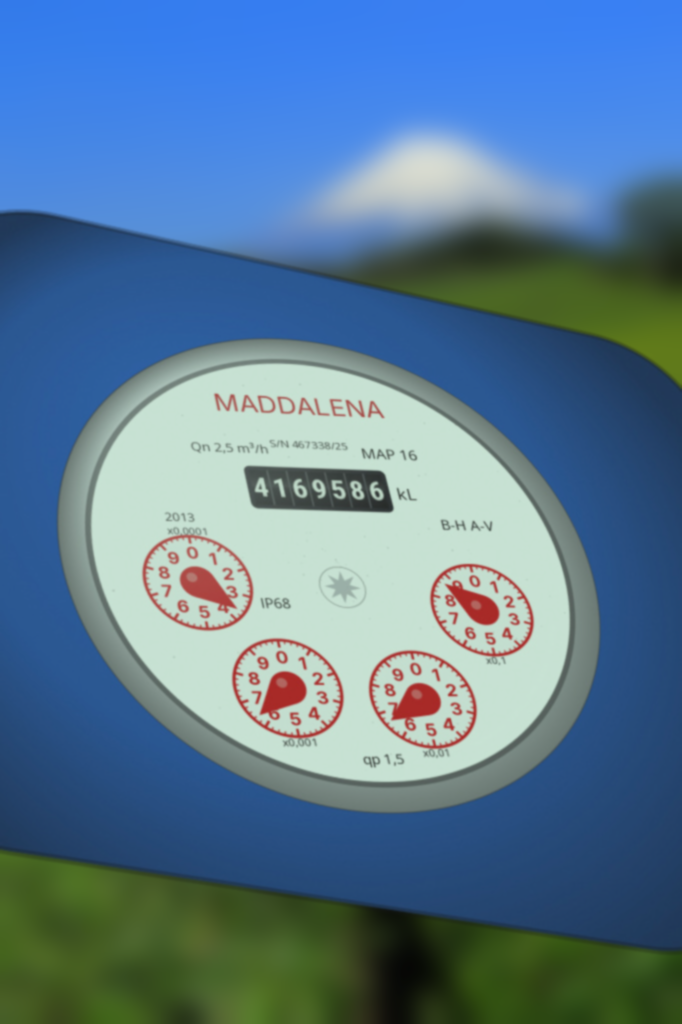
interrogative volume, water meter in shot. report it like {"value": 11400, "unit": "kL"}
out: {"value": 4169586.8663, "unit": "kL"}
